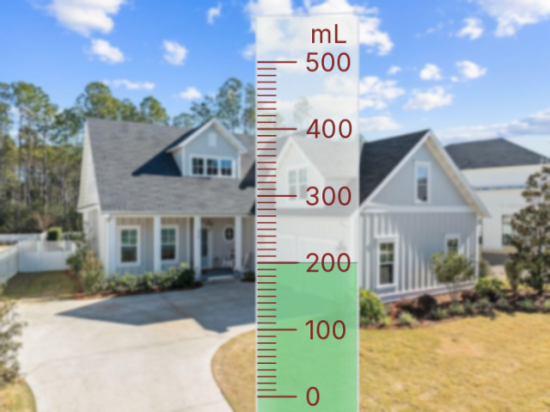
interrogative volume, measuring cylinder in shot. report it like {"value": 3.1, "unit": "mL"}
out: {"value": 200, "unit": "mL"}
